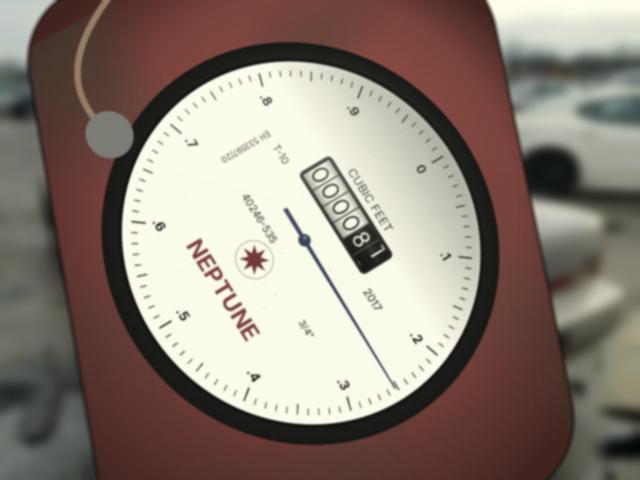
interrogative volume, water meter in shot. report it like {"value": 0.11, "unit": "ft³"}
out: {"value": 81.25, "unit": "ft³"}
